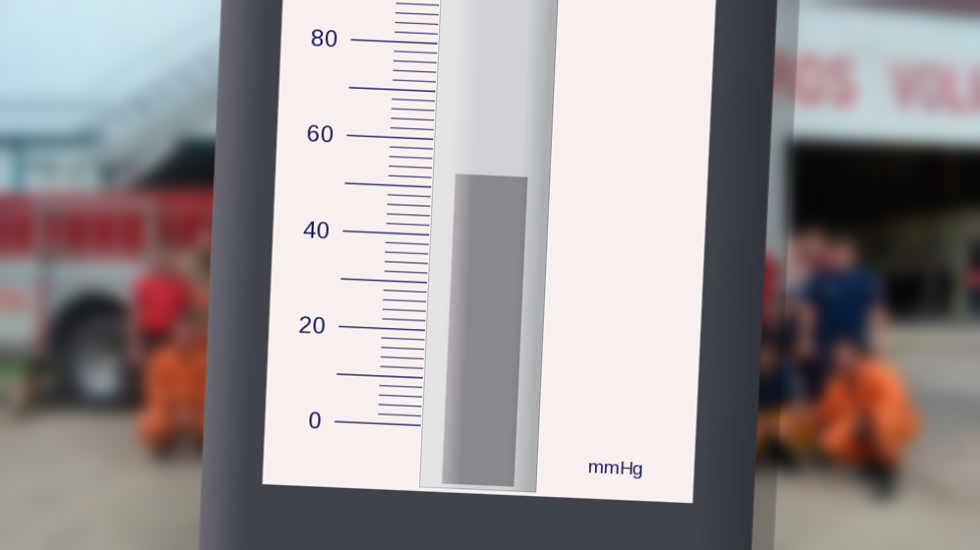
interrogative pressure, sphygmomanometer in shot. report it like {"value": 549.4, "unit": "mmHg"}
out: {"value": 53, "unit": "mmHg"}
